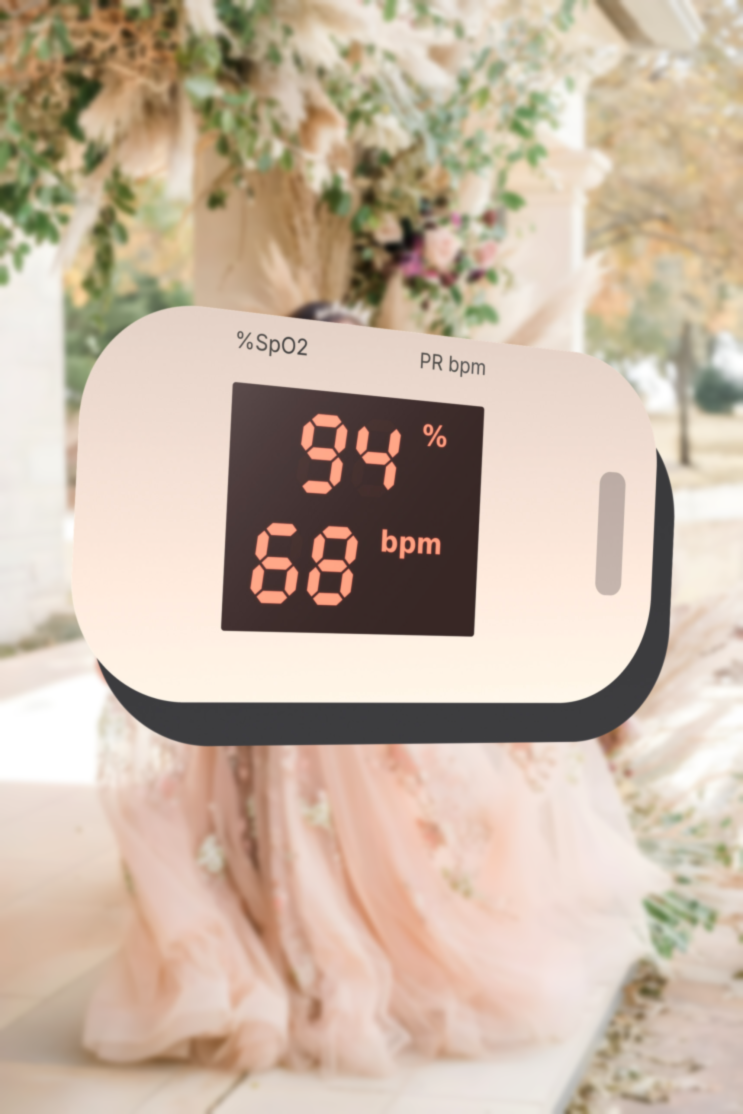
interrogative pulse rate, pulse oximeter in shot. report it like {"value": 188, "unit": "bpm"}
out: {"value": 68, "unit": "bpm"}
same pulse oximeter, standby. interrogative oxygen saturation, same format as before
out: {"value": 94, "unit": "%"}
